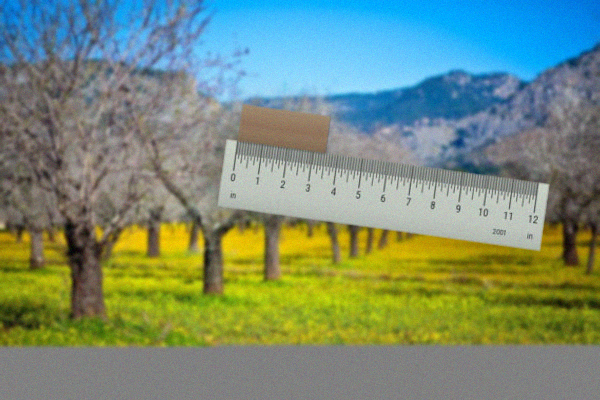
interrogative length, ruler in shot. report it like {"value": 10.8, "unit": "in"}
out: {"value": 3.5, "unit": "in"}
